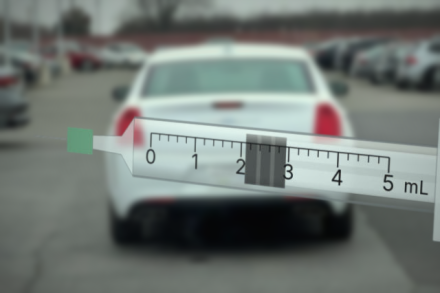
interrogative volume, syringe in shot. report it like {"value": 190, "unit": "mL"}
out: {"value": 2.1, "unit": "mL"}
